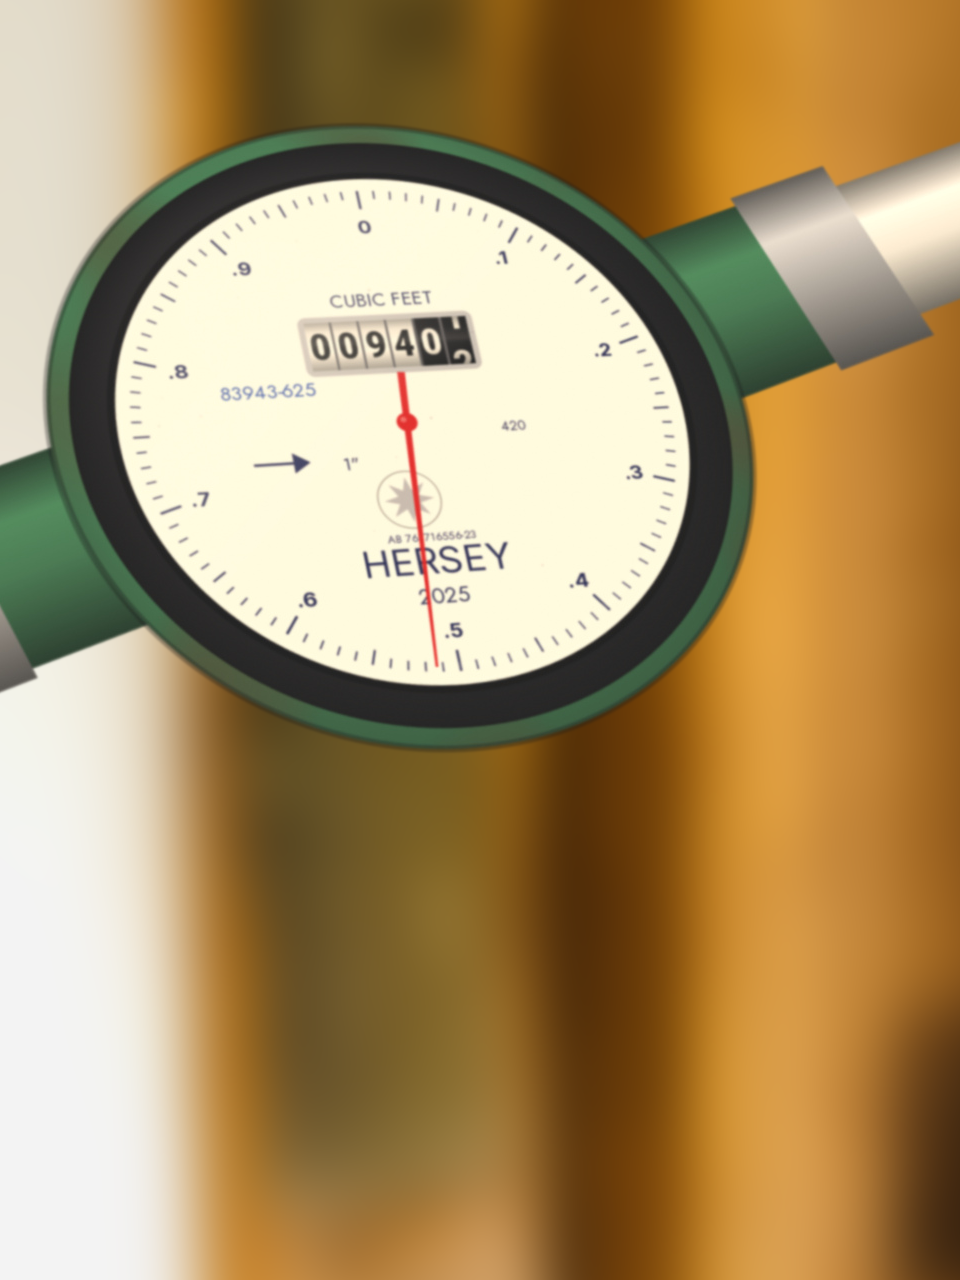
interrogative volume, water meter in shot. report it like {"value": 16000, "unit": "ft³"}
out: {"value": 9401.51, "unit": "ft³"}
